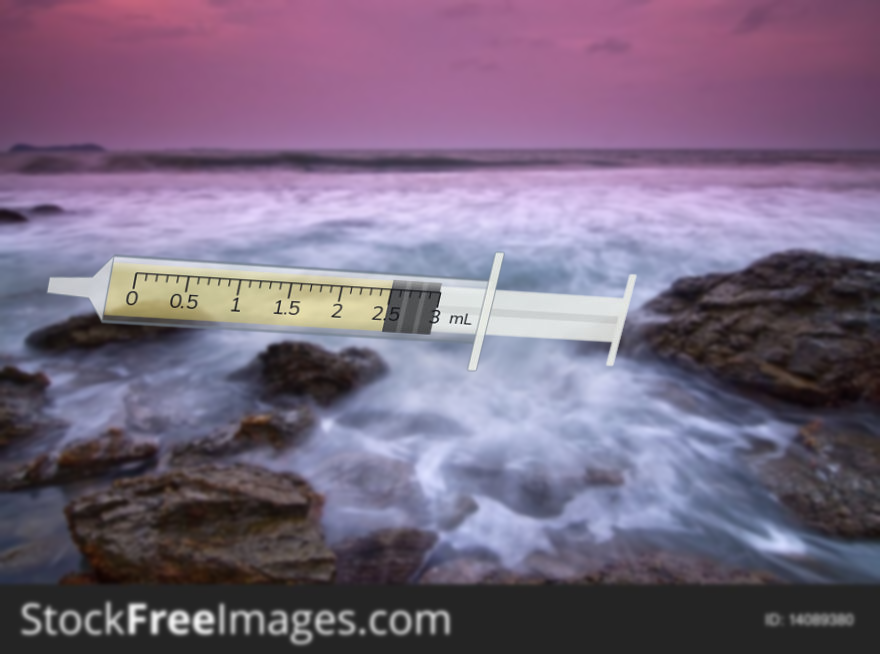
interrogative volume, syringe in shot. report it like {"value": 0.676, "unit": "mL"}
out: {"value": 2.5, "unit": "mL"}
